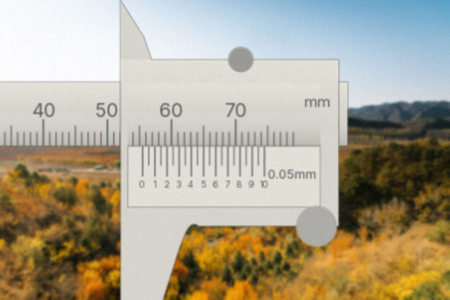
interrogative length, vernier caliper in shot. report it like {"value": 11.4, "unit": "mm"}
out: {"value": 55.5, "unit": "mm"}
